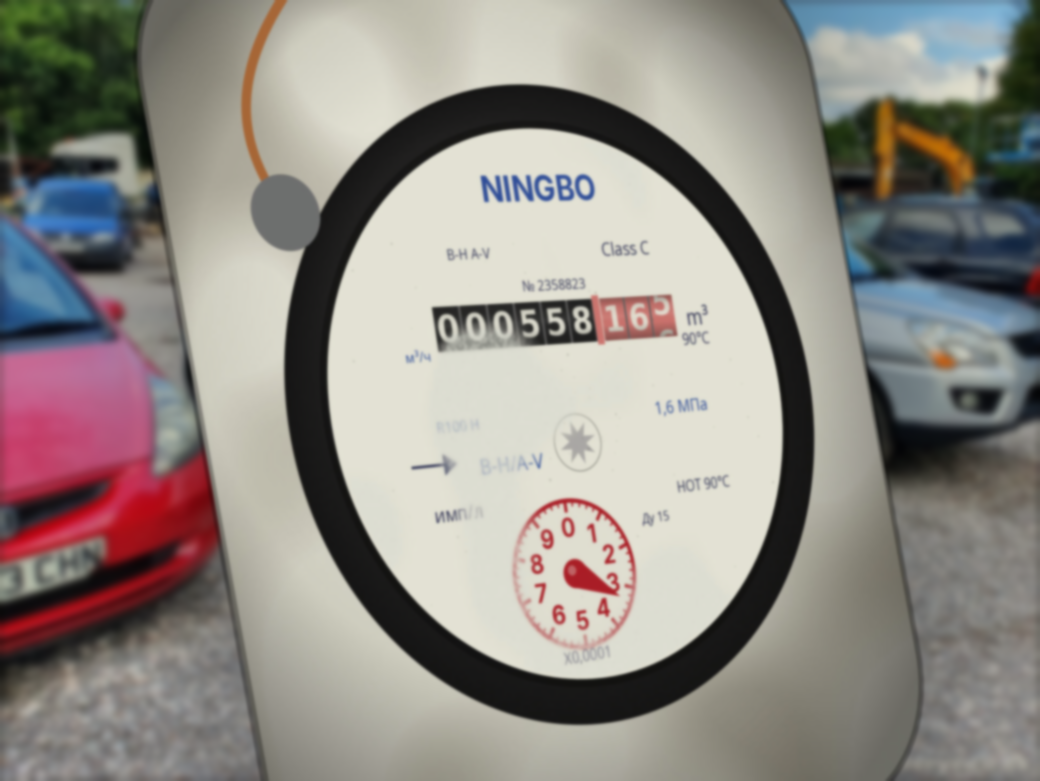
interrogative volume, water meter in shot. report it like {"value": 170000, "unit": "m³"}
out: {"value": 558.1653, "unit": "m³"}
